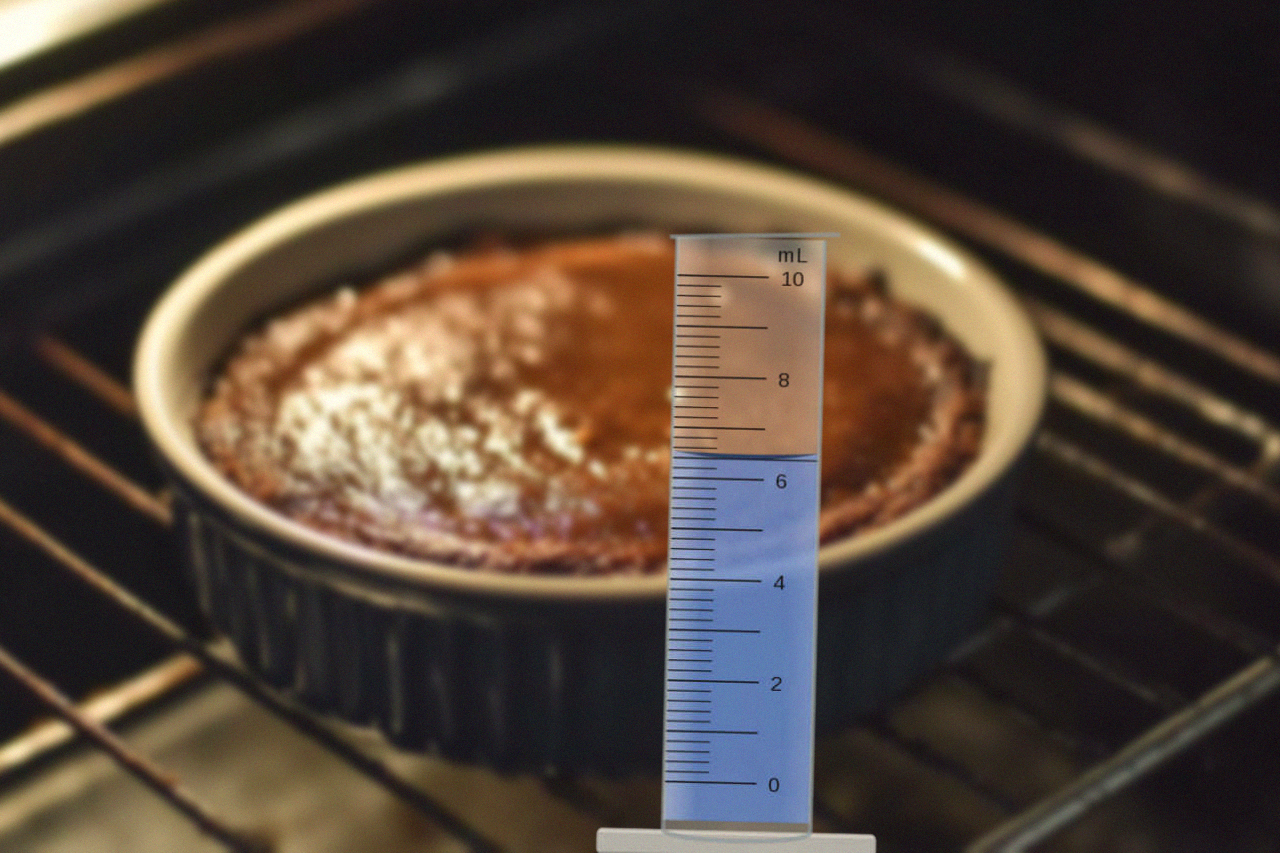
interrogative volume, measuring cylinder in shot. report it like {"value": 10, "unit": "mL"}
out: {"value": 6.4, "unit": "mL"}
